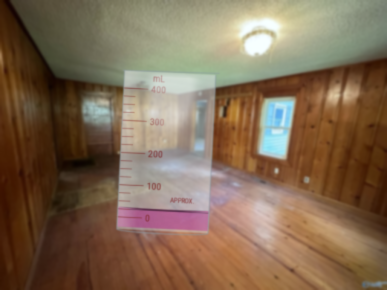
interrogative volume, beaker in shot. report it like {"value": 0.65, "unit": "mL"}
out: {"value": 25, "unit": "mL"}
